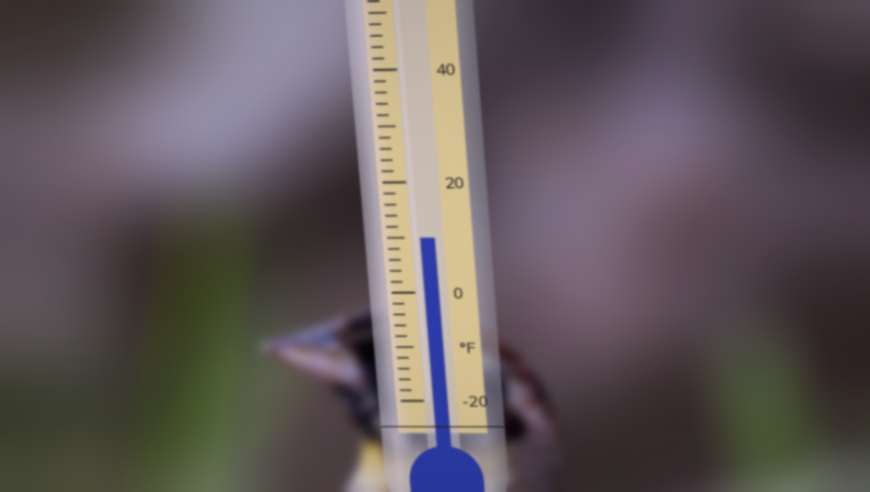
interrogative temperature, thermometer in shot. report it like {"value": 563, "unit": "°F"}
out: {"value": 10, "unit": "°F"}
